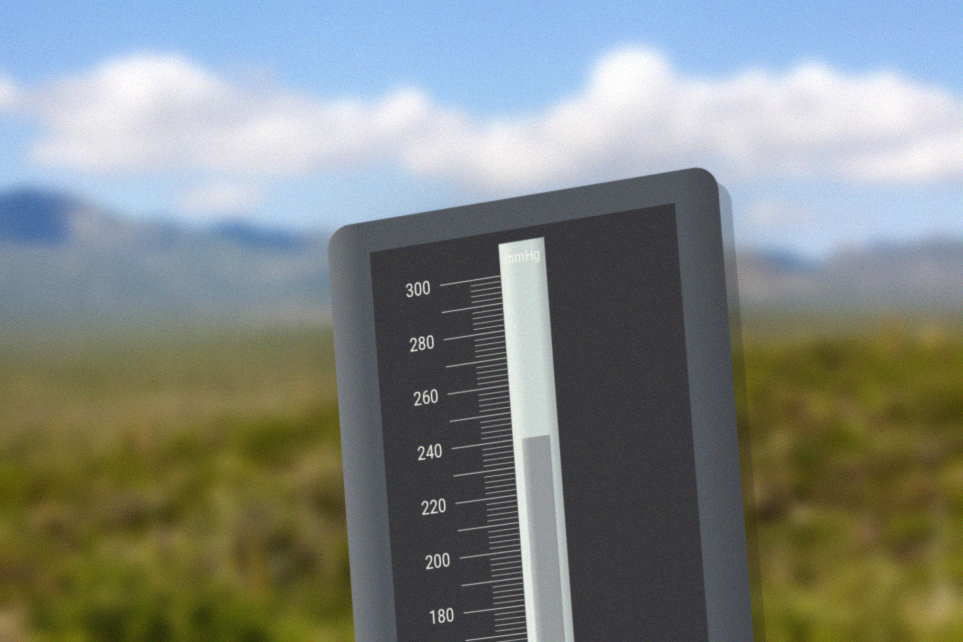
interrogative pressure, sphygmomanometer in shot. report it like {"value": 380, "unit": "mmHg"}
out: {"value": 240, "unit": "mmHg"}
